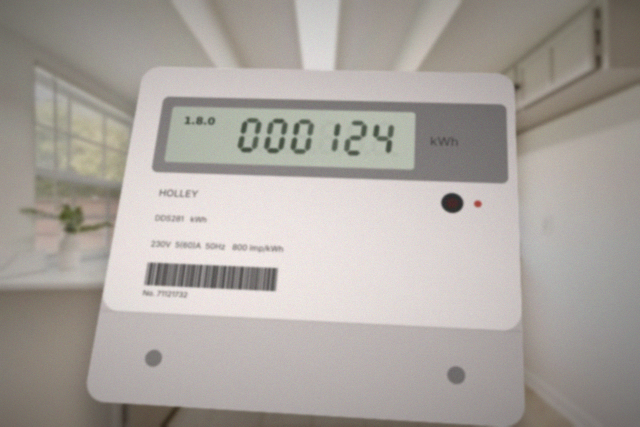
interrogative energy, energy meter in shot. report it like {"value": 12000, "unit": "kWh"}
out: {"value": 124, "unit": "kWh"}
